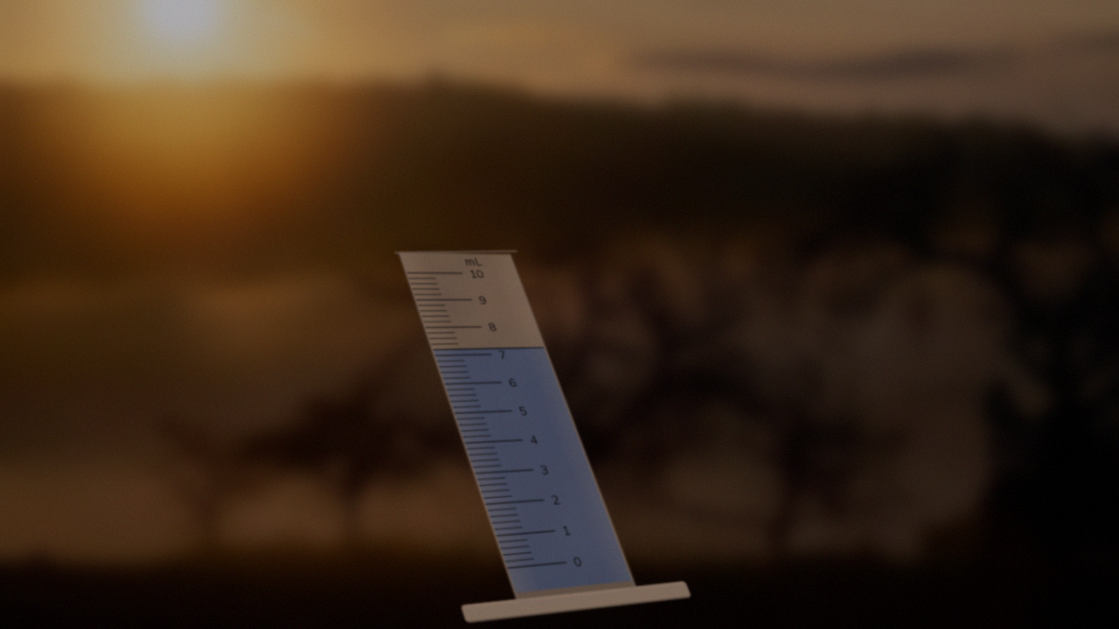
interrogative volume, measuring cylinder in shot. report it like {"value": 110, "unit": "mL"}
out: {"value": 7.2, "unit": "mL"}
